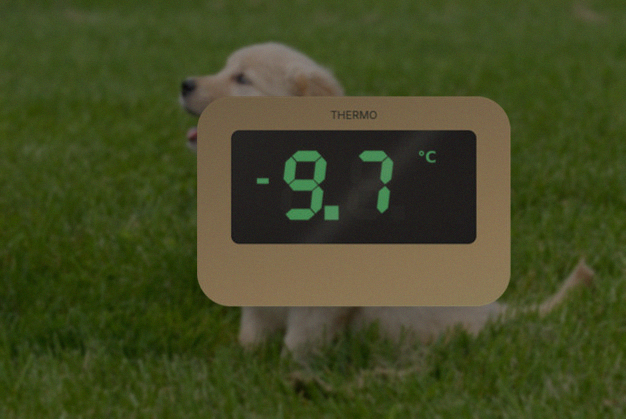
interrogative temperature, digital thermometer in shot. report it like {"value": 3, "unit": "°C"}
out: {"value": -9.7, "unit": "°C"}
